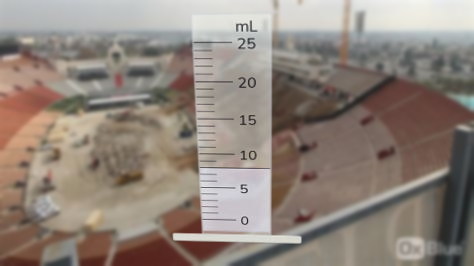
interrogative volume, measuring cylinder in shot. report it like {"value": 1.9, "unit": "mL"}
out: {"value": 8, "unit": "mL"}
